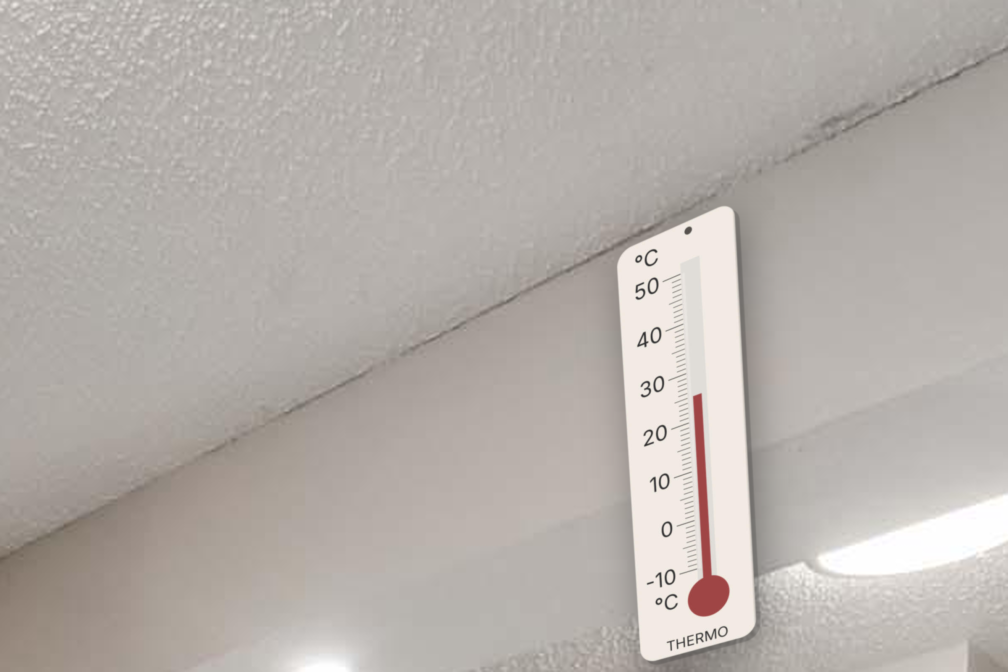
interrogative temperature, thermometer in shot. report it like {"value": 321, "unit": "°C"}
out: {"value": 25, "unit": "°C"}
